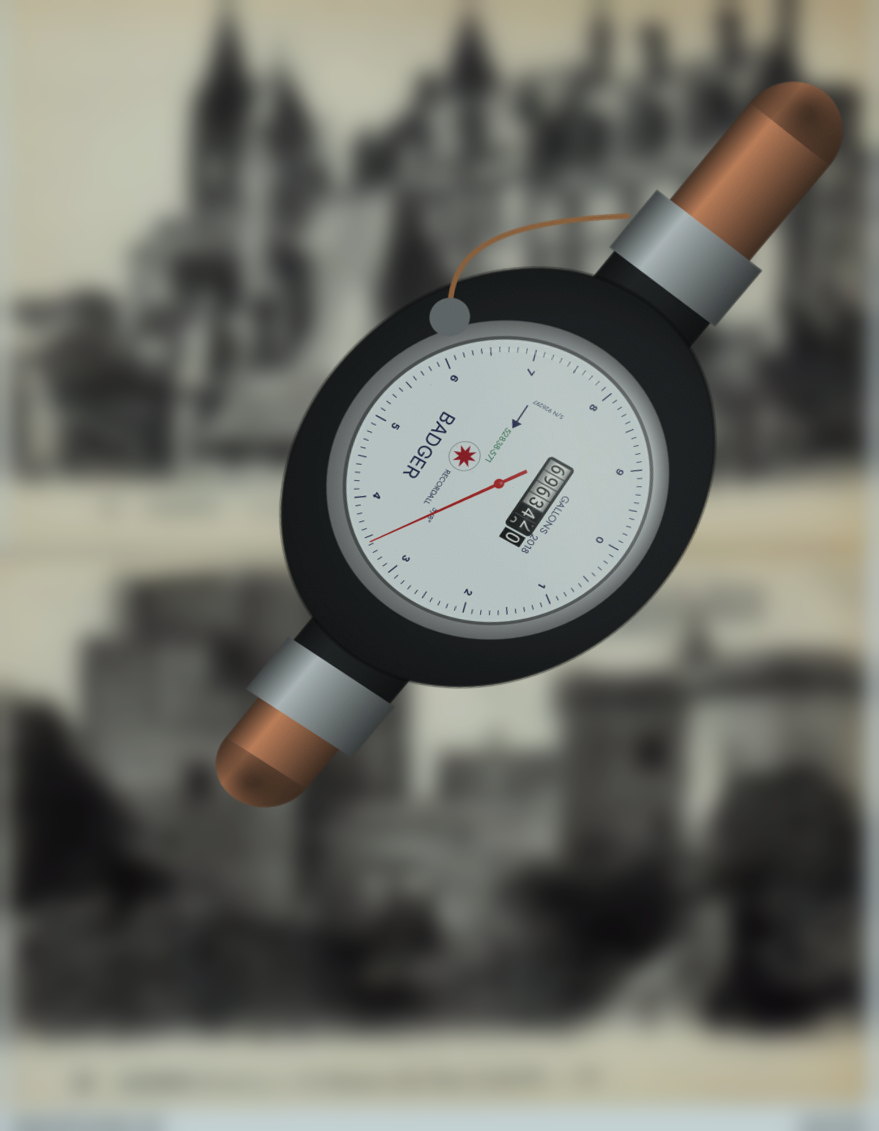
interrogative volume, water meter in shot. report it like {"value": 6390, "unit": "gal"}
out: {"value": 6963423.4, "unit": "gal"}
